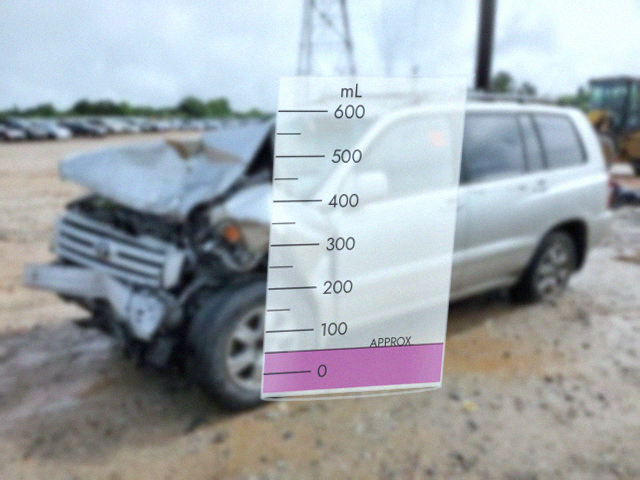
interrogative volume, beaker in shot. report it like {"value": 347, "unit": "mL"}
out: {"value": 50, "unit": "mL"}
